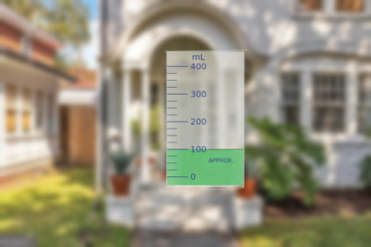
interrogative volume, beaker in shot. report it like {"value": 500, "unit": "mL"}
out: {"value": 100, "unit": "mL"}
